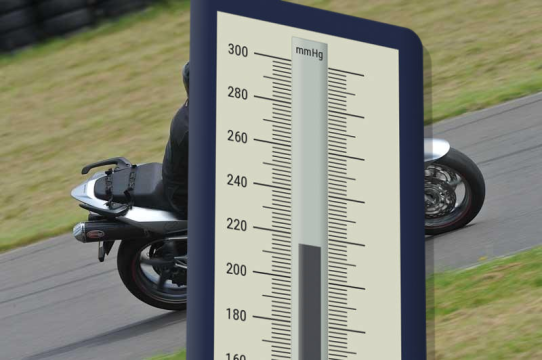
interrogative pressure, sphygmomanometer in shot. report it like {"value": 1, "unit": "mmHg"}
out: {"value": 216, "unit": "mmHg"}
